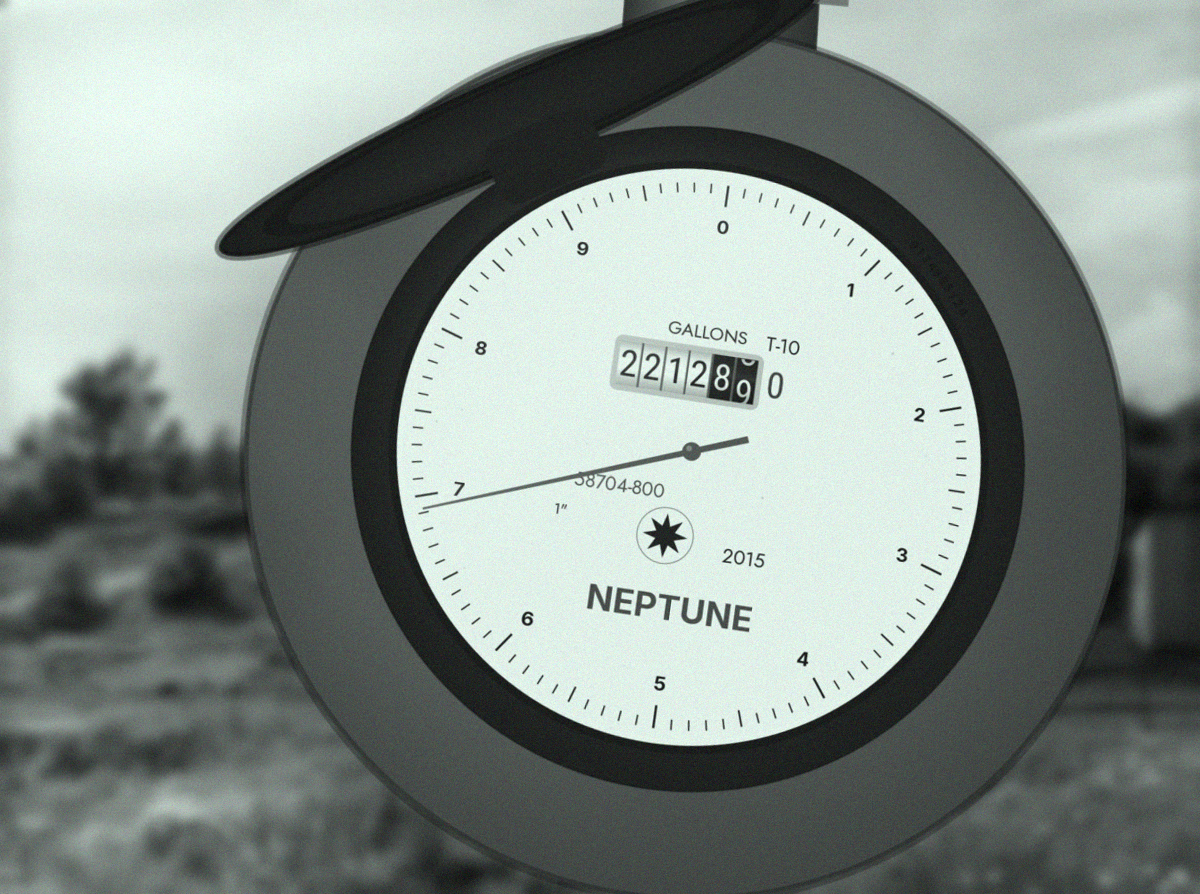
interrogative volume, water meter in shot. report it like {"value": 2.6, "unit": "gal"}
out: {"value": 2212886.9, "unit": "gal"}
